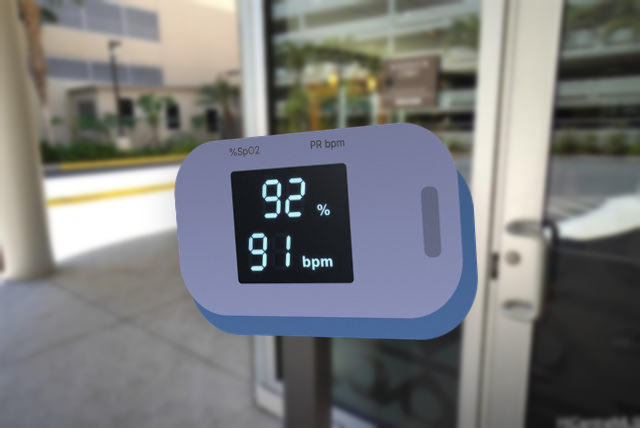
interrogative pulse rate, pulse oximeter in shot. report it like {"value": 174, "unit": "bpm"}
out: {"value": 91, "unit": "bpm"}
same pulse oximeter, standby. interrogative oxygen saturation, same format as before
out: {"value": 92, "unit": "%"}
